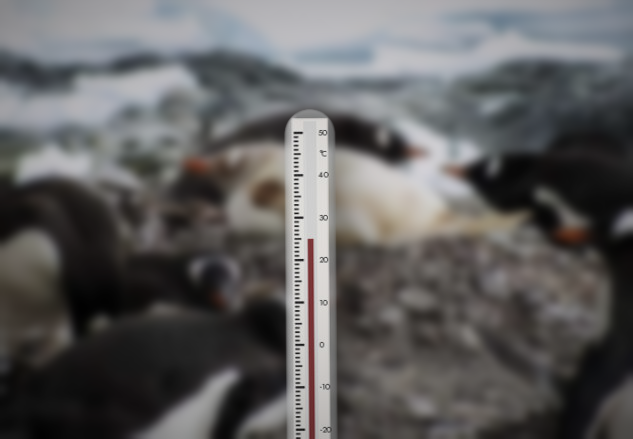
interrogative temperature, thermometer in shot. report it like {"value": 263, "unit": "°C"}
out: {"value": 25, "unit": "°C"}
